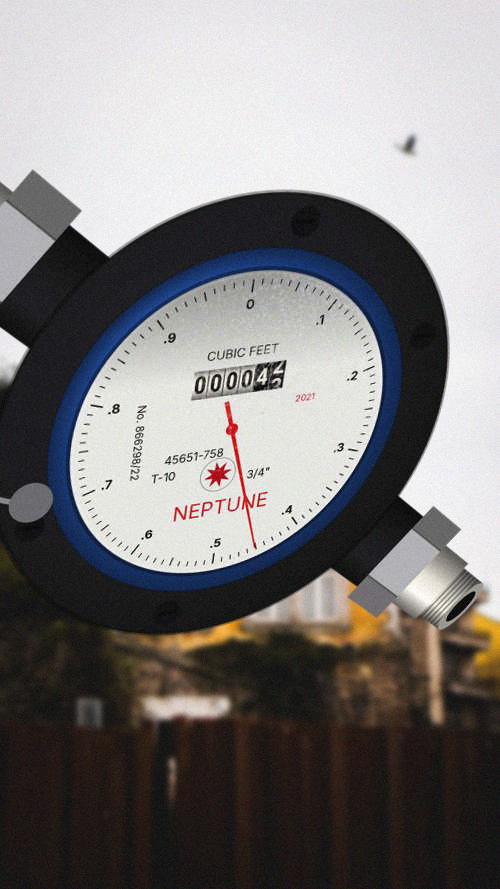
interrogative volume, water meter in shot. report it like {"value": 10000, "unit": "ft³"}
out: {"value": 42.45, "unit": "ft³"}
